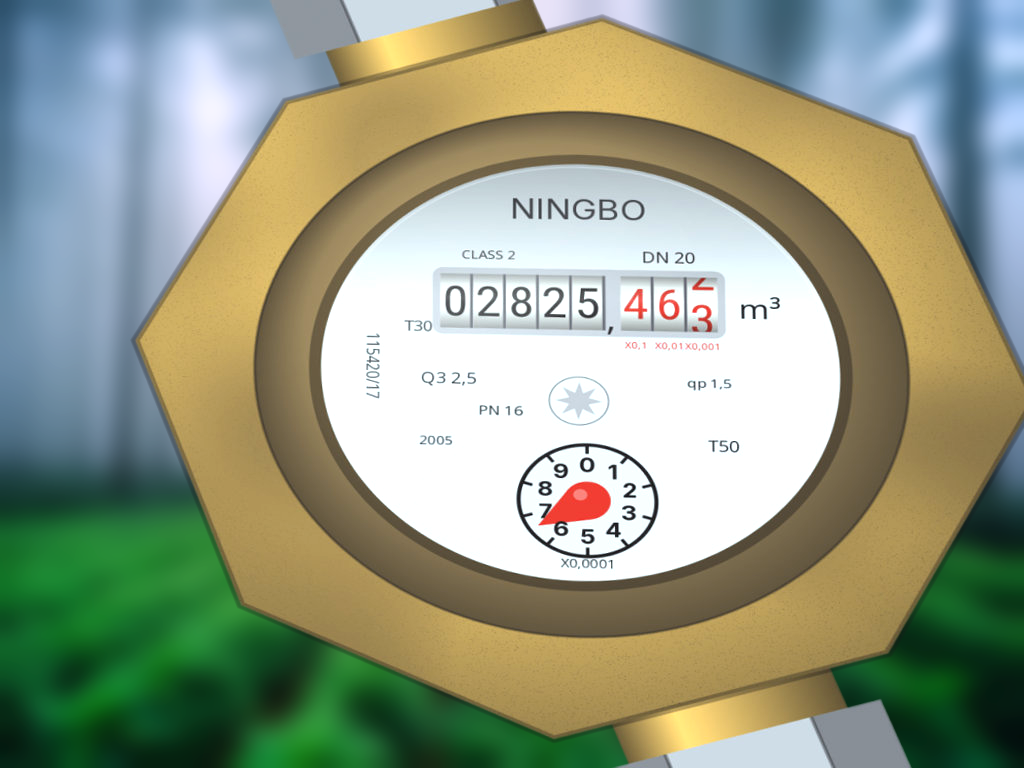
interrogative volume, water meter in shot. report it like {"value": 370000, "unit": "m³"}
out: {"value": 2825.4626, "unit": "m³"}
